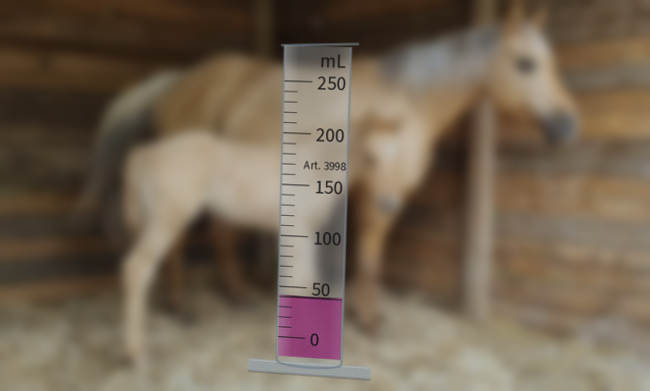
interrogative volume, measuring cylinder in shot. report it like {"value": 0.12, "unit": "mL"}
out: {"value": 40, "unit": "mL"}
